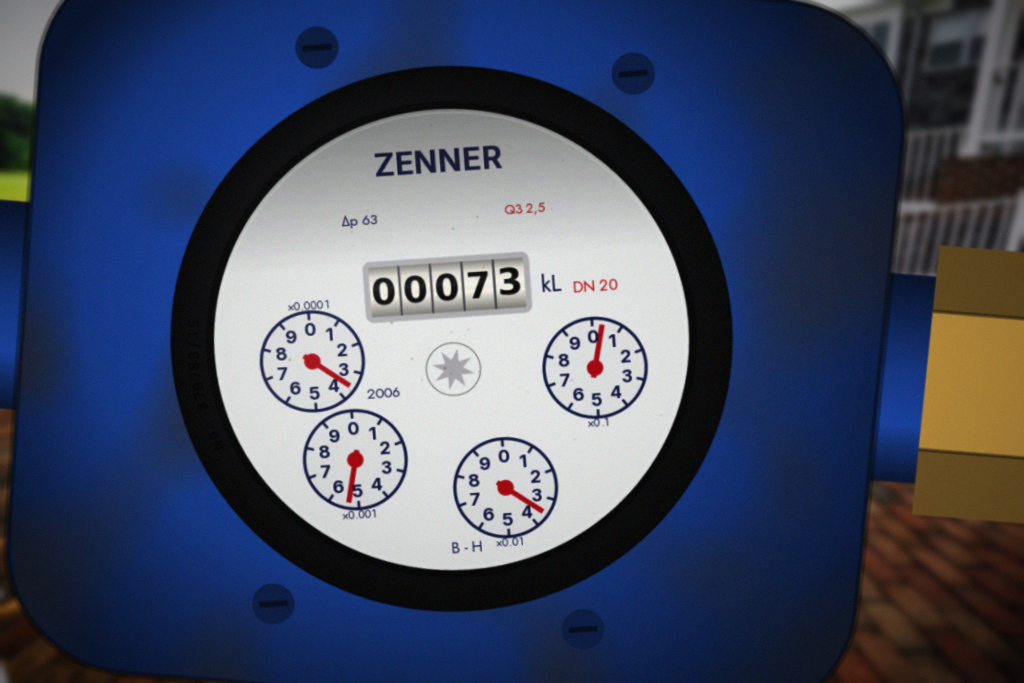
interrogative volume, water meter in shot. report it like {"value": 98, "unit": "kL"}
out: {"value": 73.0353, "unit": "kL"}
